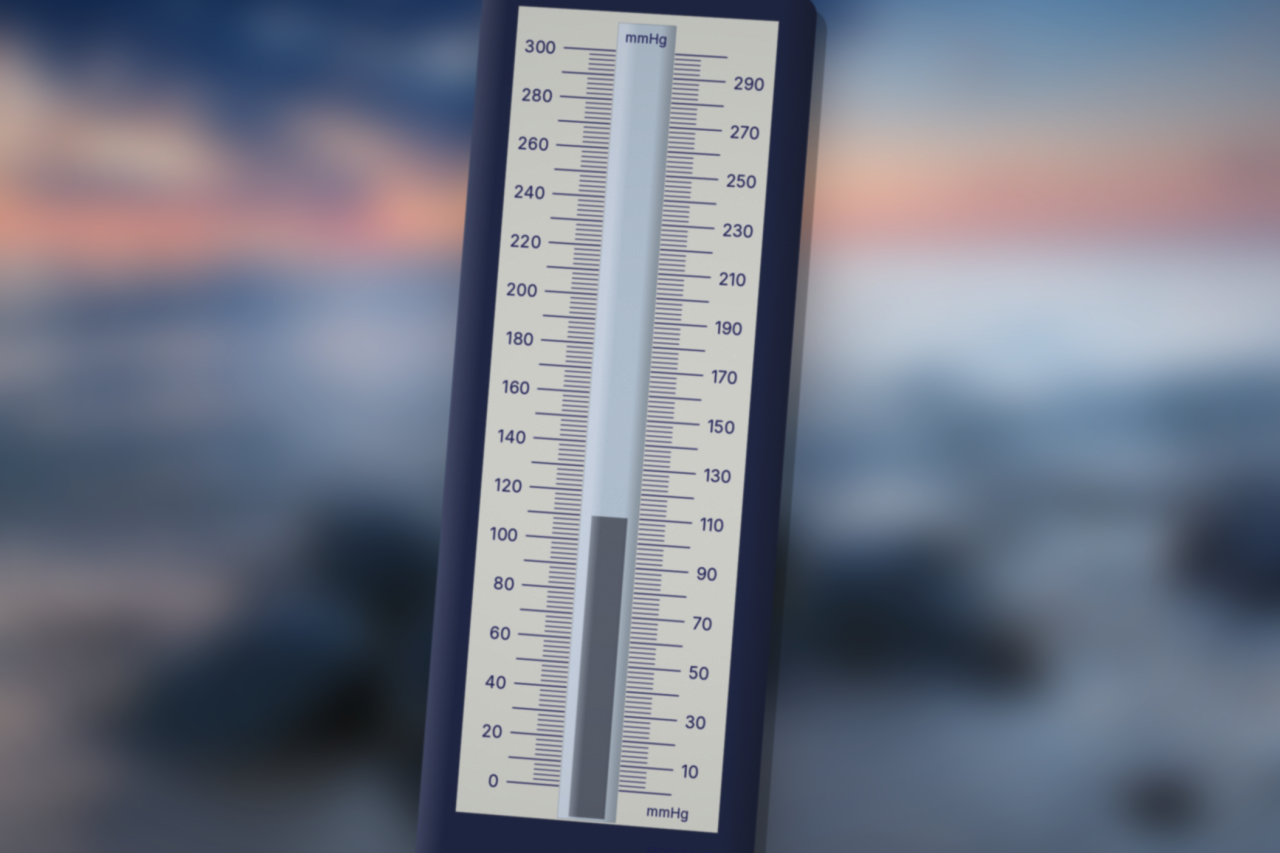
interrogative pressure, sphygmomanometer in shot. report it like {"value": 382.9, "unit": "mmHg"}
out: {"value": 110, "unit": "mmHg"}
